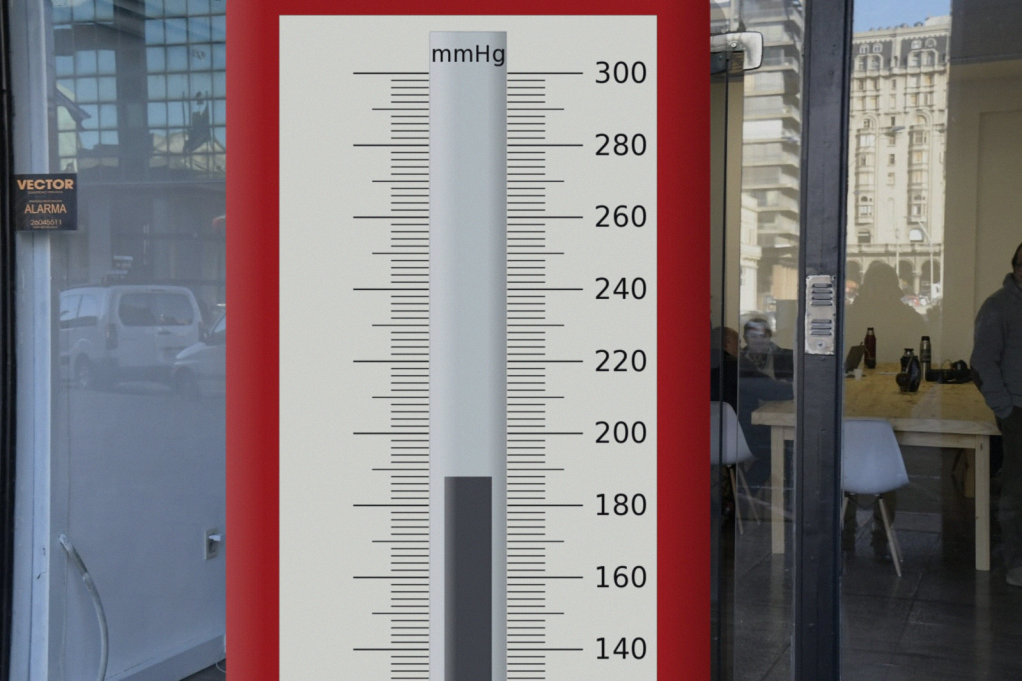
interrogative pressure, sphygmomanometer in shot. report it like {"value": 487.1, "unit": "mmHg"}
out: {"value": 188, "unit": "mmHg"}
